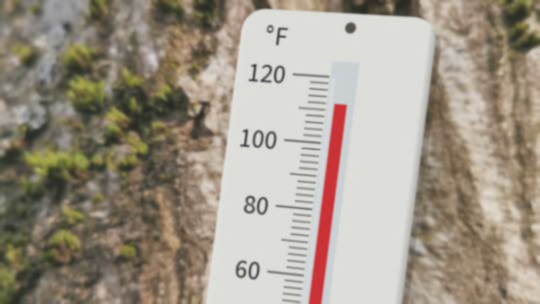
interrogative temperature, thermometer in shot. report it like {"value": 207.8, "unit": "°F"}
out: {"value": 112, "unit": "°F"}
